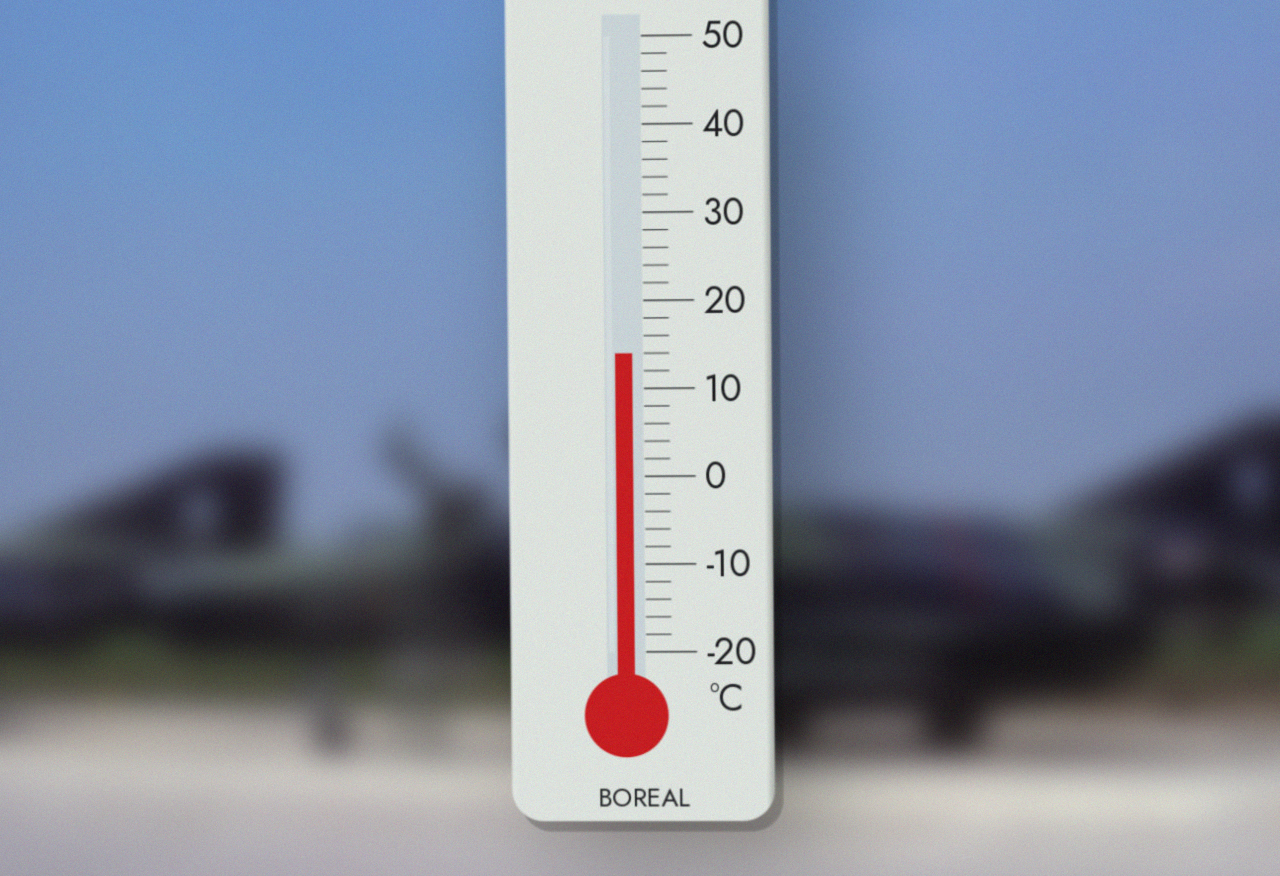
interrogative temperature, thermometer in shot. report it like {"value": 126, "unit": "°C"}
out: {"value": 14, "unit": "°C"}
